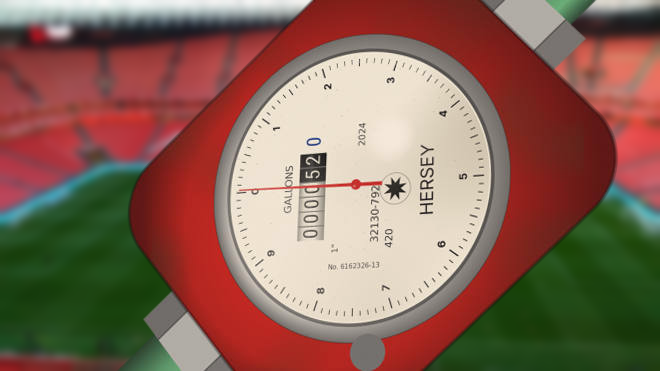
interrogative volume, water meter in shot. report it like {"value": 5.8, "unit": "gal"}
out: {"value": 520.0, "unit": "gal"}
